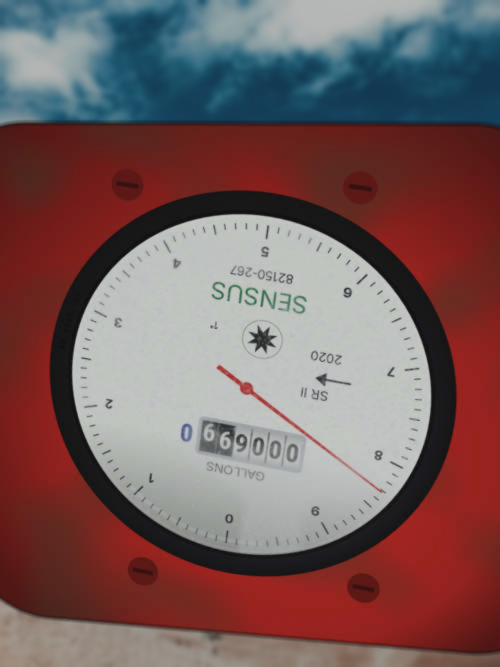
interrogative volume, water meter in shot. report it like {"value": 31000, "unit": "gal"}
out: {"value": 6988.3, "unit": "gal"}
